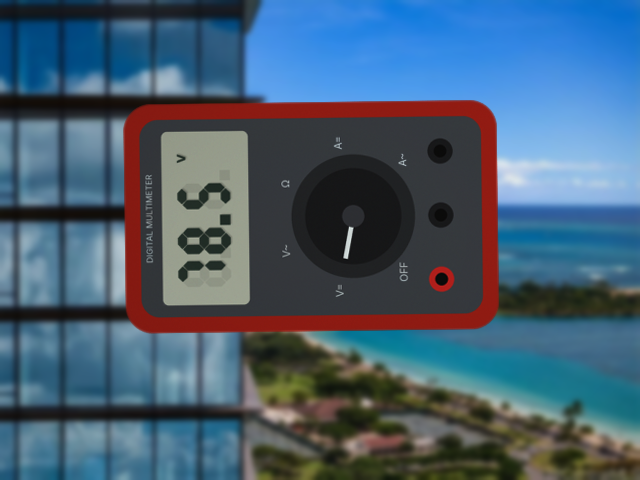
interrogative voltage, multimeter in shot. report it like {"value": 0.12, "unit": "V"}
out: {"value": 78.5, "unit": "V"}
